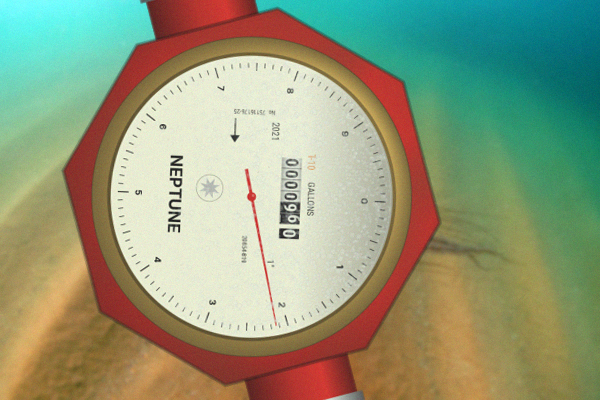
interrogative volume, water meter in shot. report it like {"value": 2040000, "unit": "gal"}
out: {"value": 962.1, "unit": "gal"}
